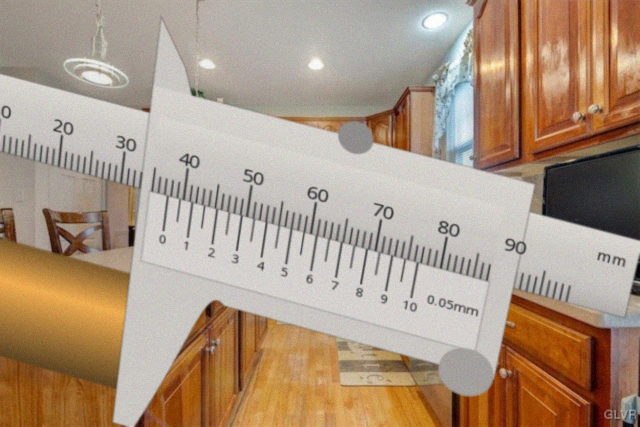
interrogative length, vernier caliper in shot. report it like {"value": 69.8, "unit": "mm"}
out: {"value": 37.5, "unit": "mm"}
